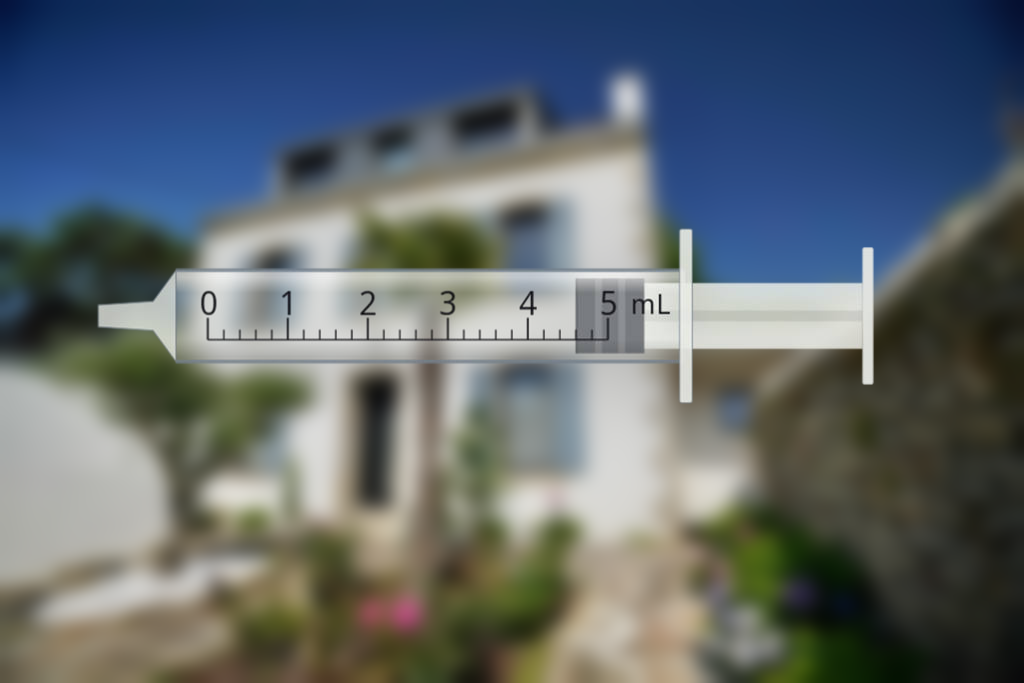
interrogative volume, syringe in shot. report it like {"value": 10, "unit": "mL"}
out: {"value": 4.6, "unit": "mL"}
